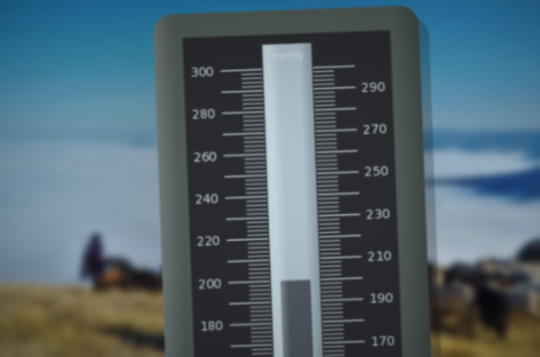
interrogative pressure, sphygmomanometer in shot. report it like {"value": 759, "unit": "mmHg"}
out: {"value": 200, "unit": "mmHg"}
